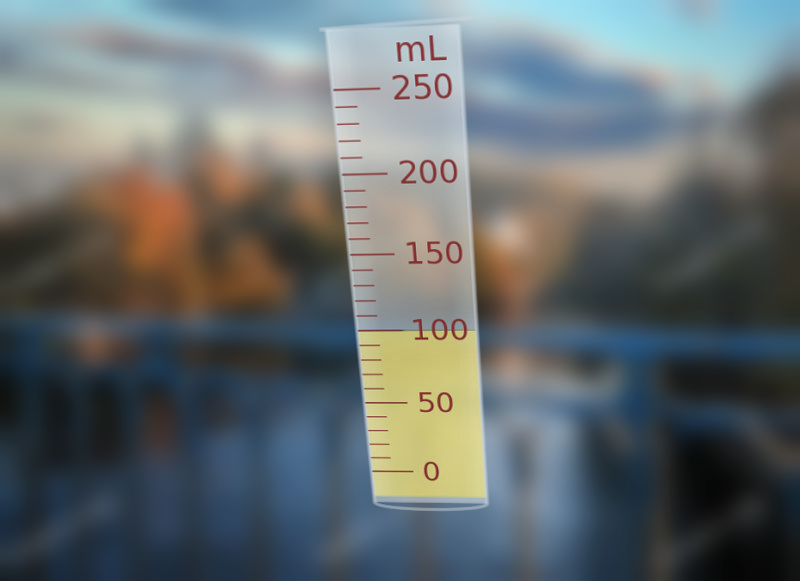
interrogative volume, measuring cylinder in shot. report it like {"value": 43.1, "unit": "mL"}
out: {"value": 100, "unit": "mL"}
